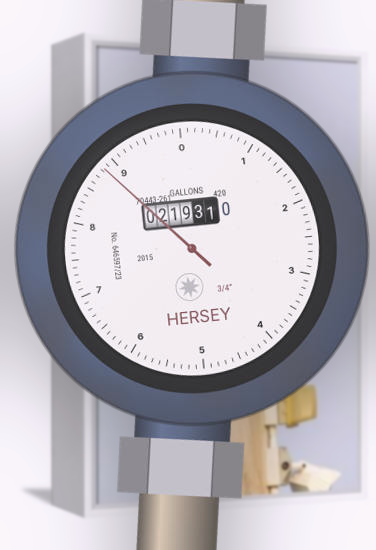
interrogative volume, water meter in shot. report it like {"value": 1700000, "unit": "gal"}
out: {"value": 219308.8, "unit": "gal"}
